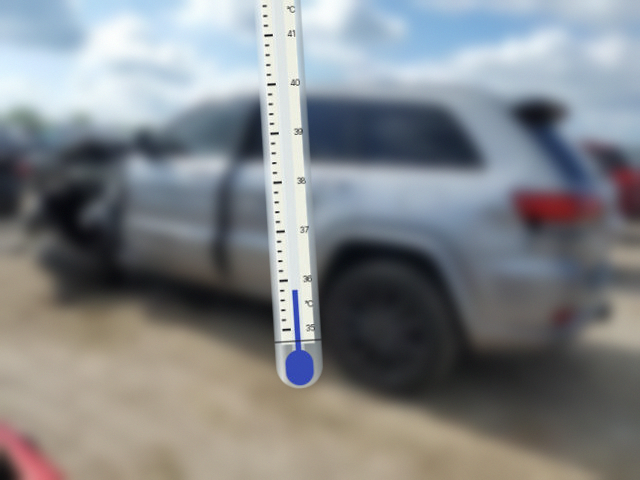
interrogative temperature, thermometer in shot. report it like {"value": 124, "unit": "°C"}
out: {"value": 35.8, "unit": "°C"}
